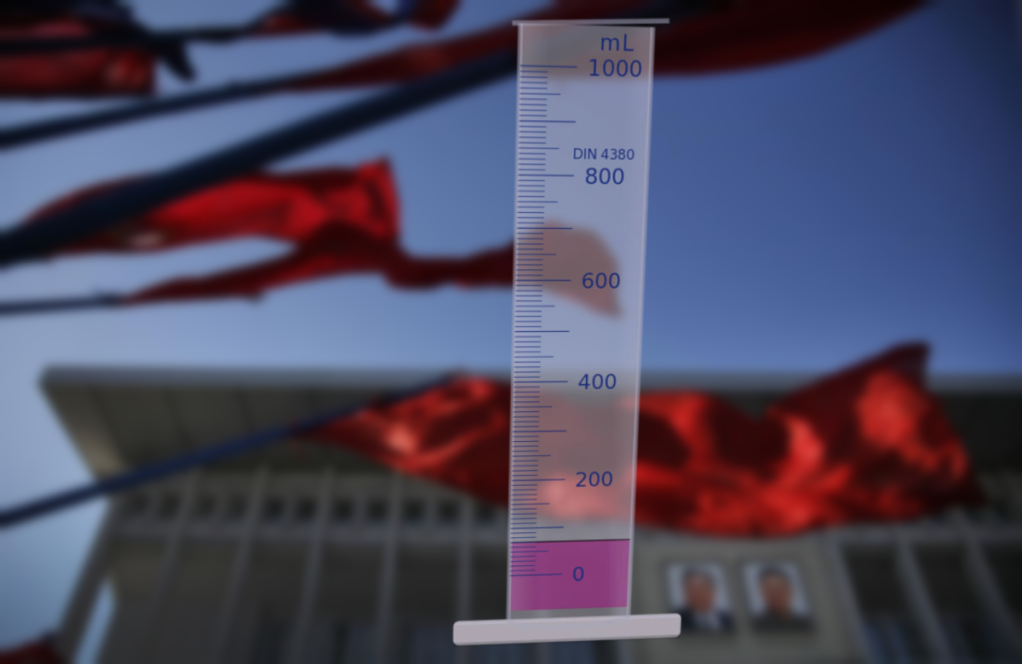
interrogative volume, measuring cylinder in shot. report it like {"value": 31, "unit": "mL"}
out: {"value": 70, "unit": "mL"}
